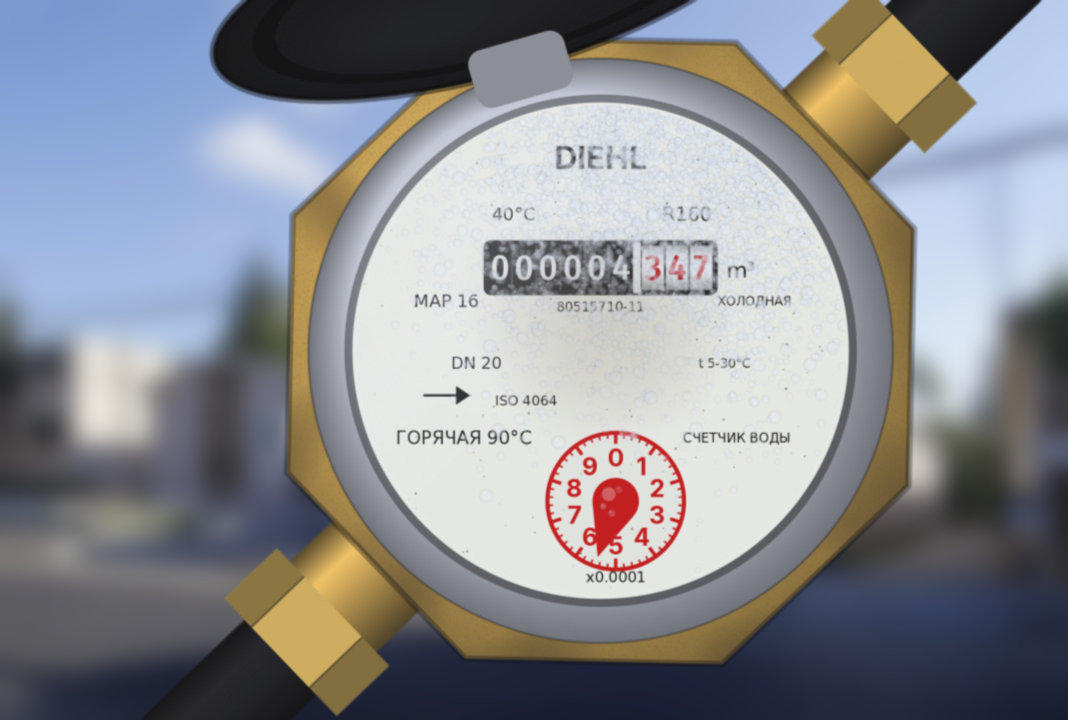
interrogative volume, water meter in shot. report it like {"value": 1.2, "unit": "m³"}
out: {"value": 4.3475, "unit": "m³"}
